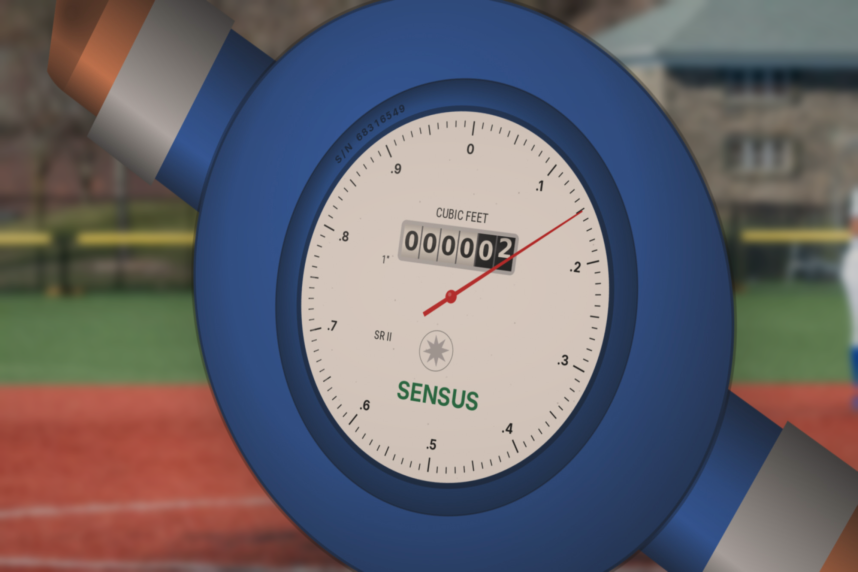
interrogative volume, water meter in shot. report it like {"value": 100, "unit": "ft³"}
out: {"value": 2.15, "unit": "ft³"}
